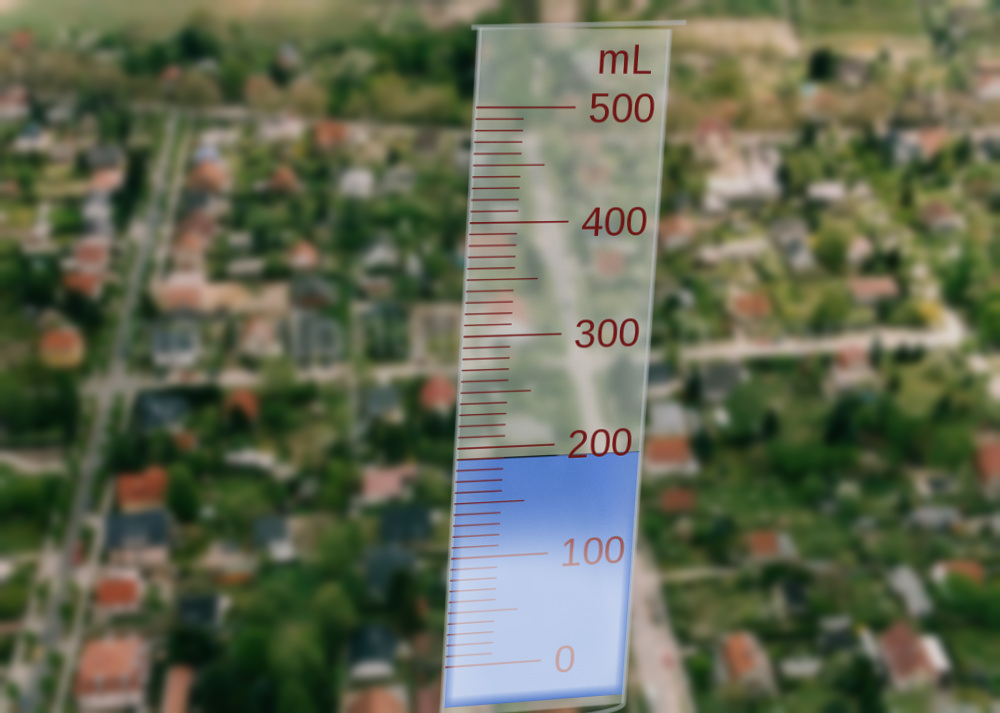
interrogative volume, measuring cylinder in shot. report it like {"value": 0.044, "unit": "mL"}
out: {"value": 190, "unit": "mL"}
